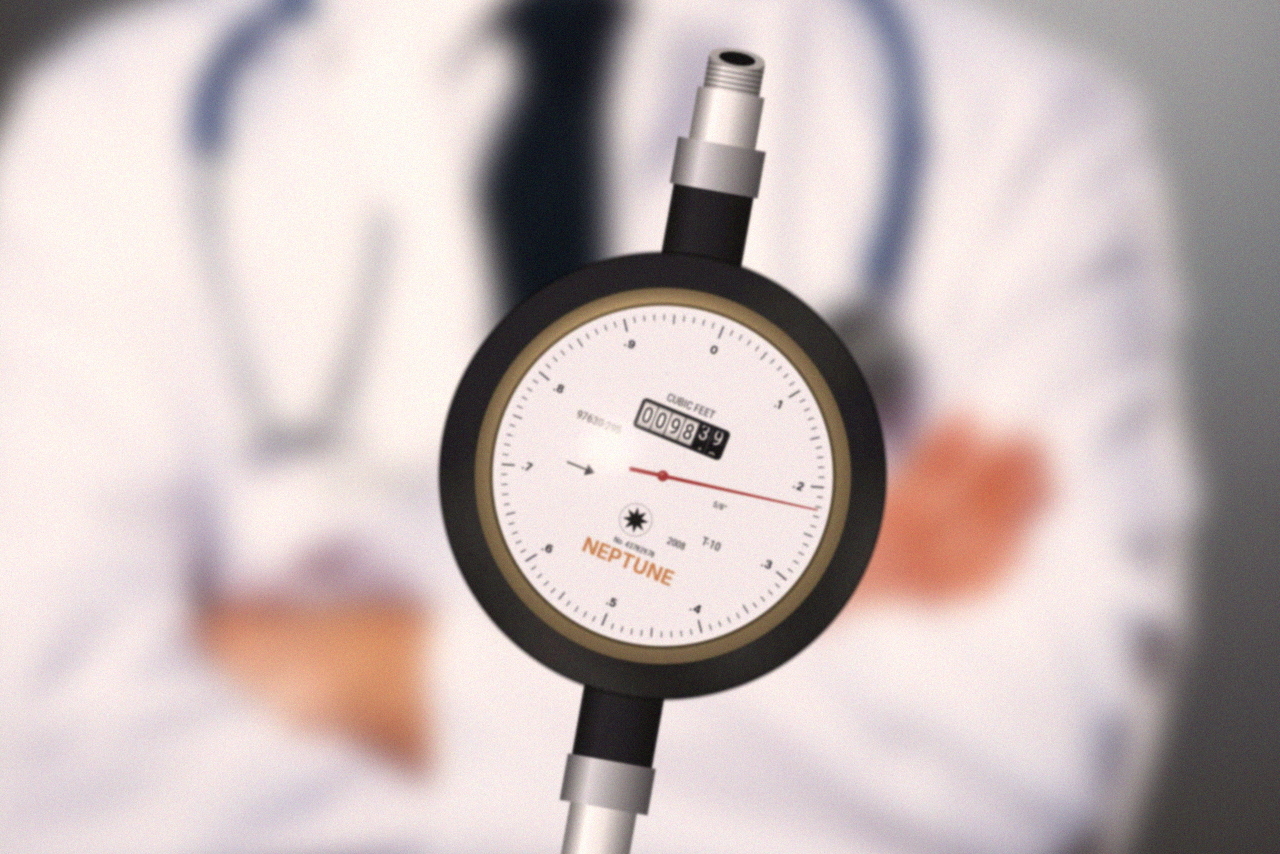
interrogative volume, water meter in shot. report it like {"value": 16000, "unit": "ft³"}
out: {"value": 9839.22, "unit": "ft³"}
